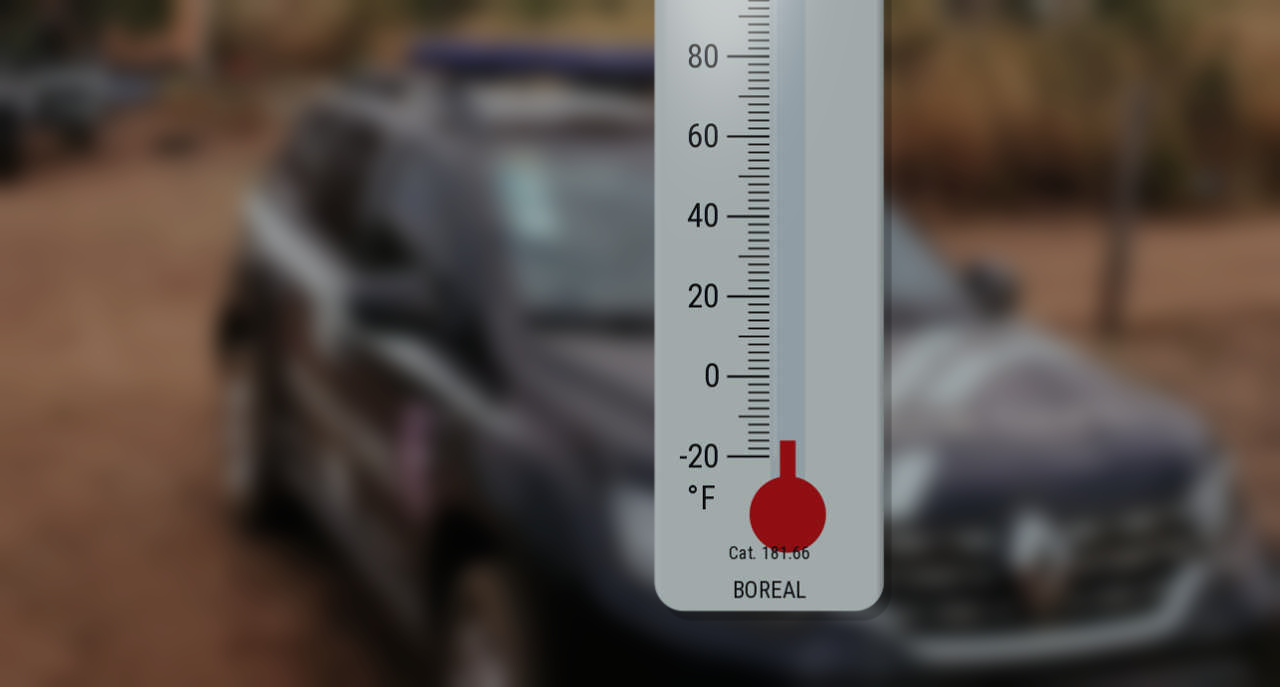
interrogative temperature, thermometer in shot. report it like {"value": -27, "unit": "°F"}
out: {"value": -16, "unit": "°F"}
